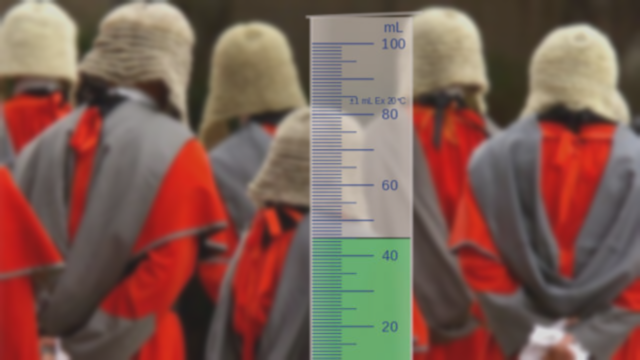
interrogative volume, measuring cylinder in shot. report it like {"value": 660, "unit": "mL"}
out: {"value": 45, "unit": "mL"}
